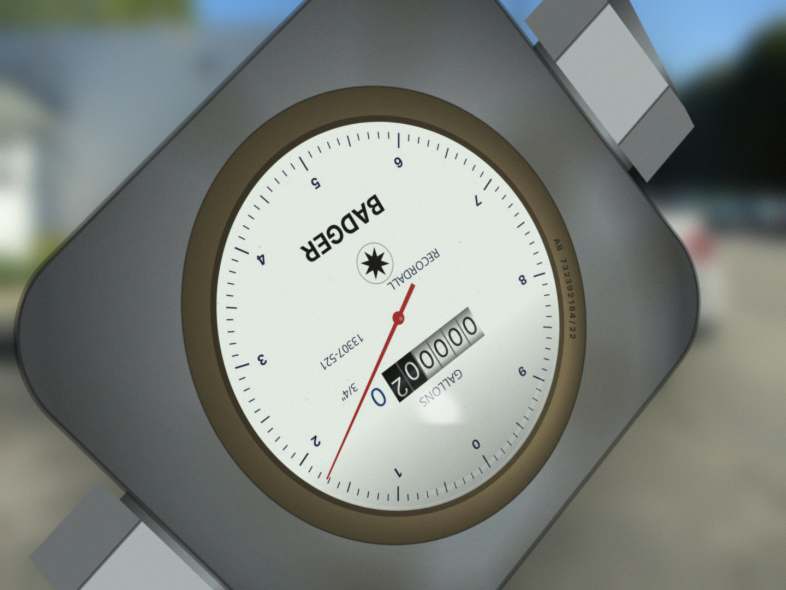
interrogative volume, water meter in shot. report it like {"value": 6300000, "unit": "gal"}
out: {"value": 21.7, "unit": "gal"}
